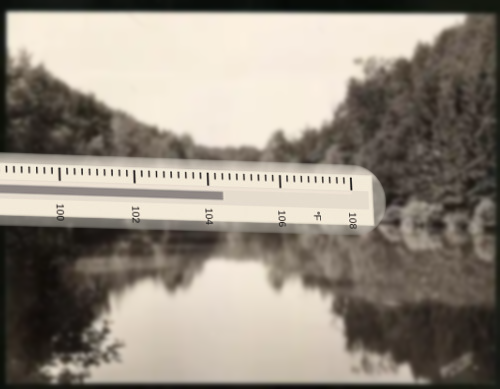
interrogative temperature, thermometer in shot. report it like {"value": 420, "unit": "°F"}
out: {"value": 104.4, "unit": "°F"}
